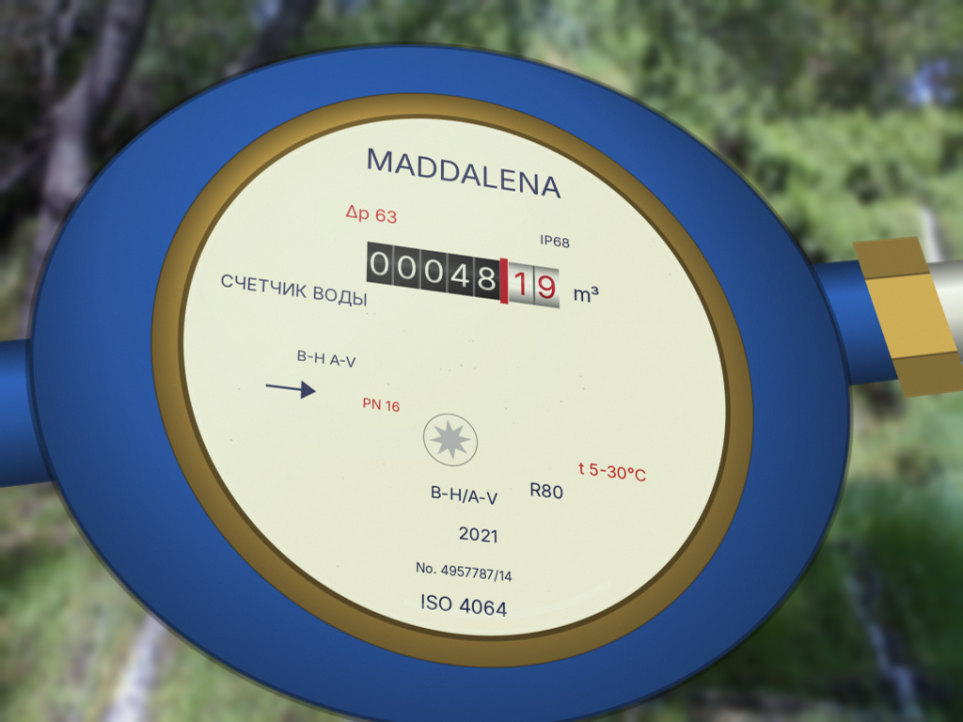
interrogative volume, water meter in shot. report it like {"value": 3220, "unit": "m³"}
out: {"value": 48.19, "unit": "m³"}
